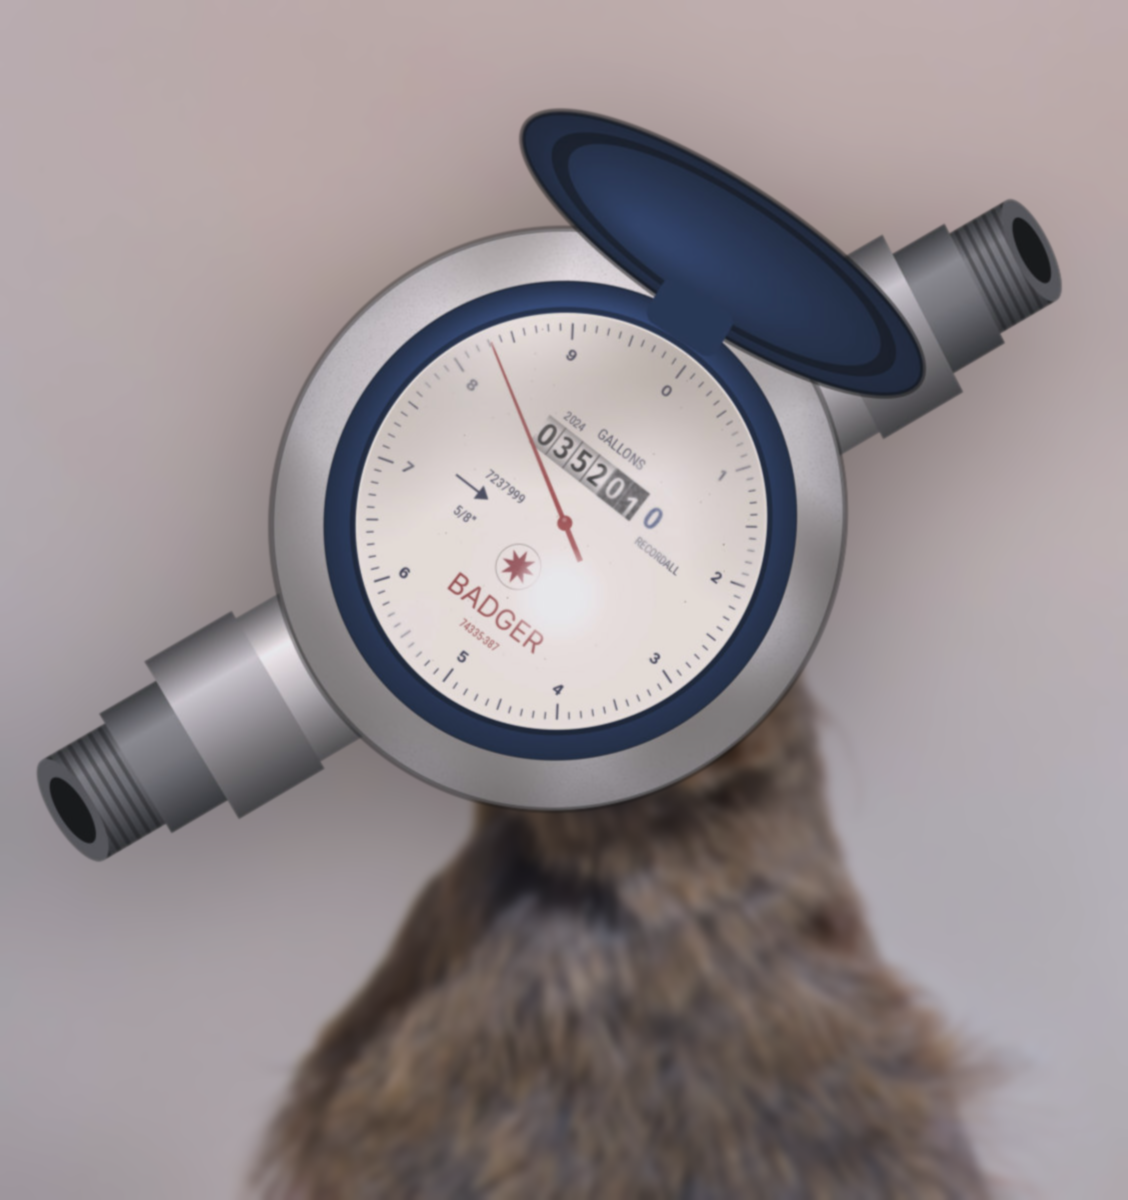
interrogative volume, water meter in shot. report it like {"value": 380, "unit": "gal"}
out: {"value": 352008.3, "unit": "gal"}
